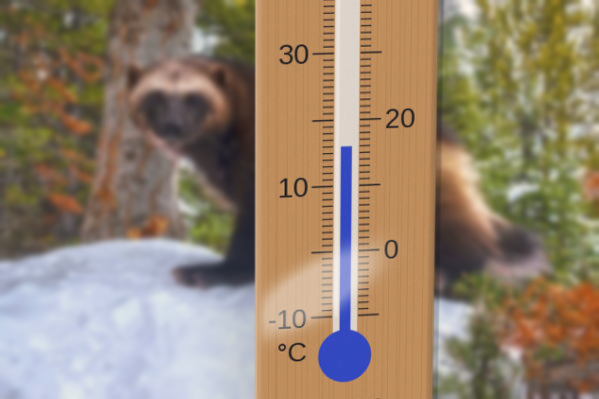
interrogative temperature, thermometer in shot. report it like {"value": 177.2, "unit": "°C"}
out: {"value": 16, "unit": "°C"}
